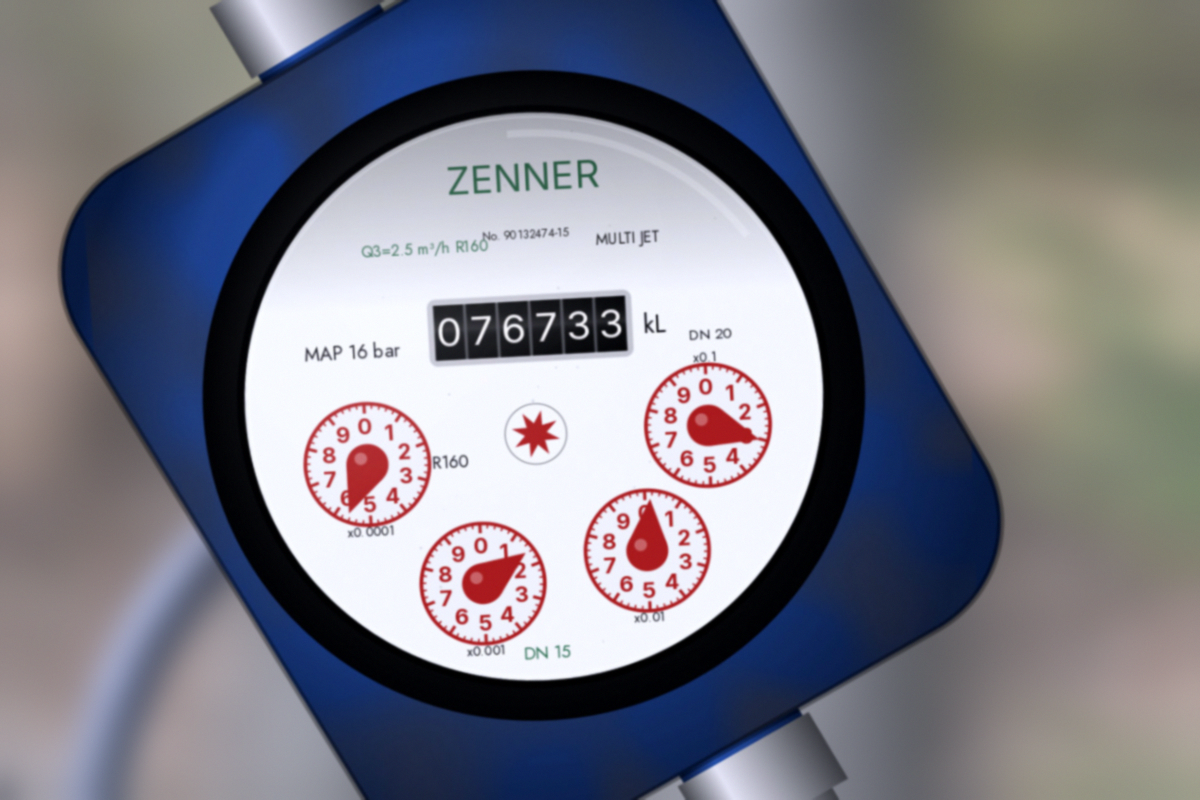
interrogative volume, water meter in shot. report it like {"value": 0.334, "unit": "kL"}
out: {"value": 76733.3015, "unit": "kL"}
